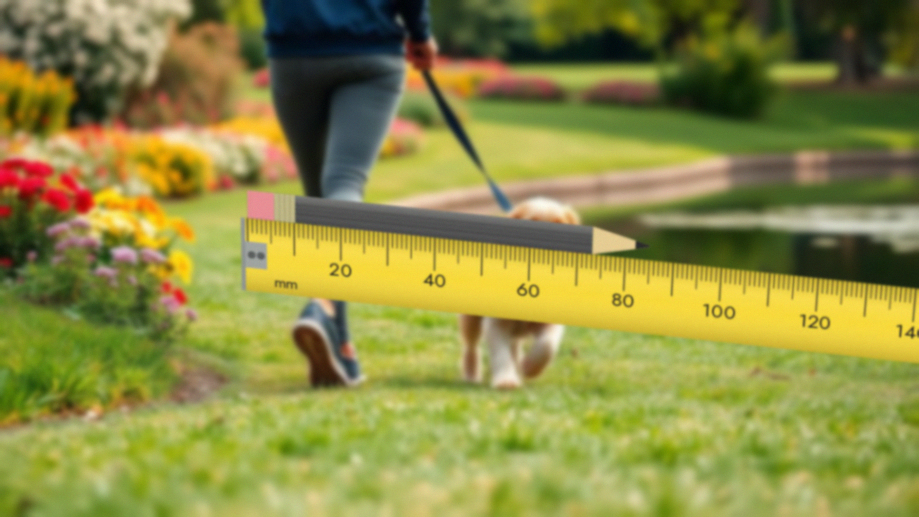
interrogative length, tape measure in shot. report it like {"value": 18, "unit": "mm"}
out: {"value": 85, "unit": "mm"}
